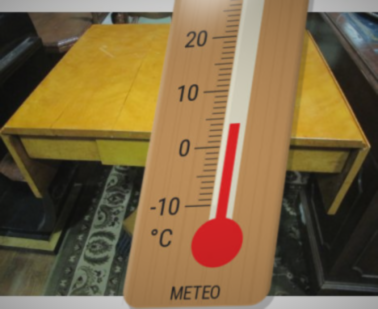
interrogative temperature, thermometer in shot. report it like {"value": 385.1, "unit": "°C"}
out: {"value": 4, "unit": "°C"}
